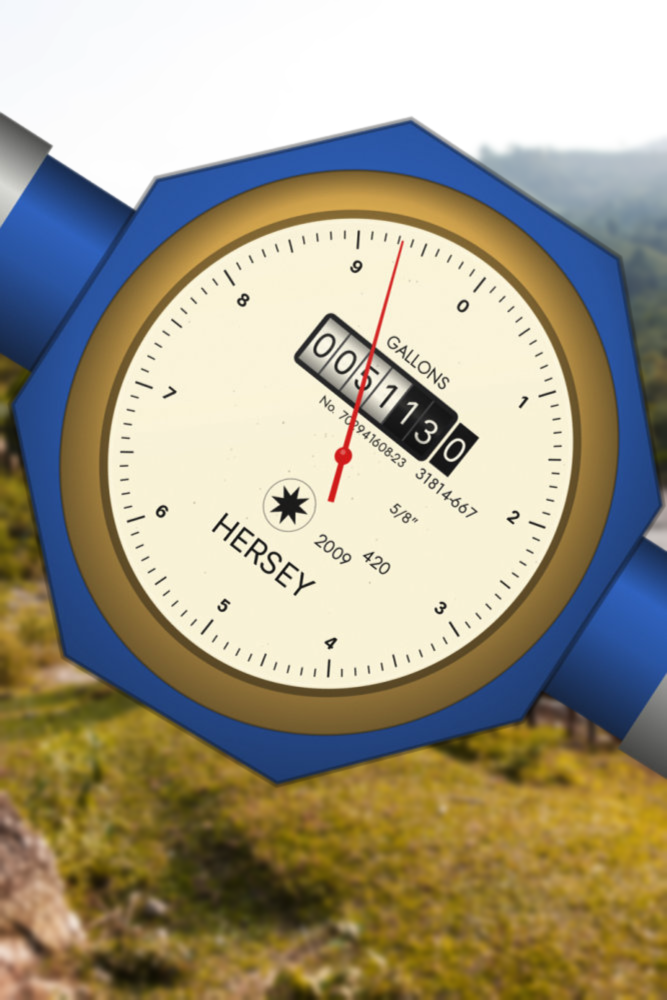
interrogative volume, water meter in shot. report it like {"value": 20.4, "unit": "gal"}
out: {"value": 51129.3, "unit": "gal"}
